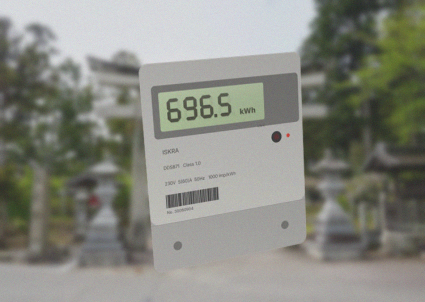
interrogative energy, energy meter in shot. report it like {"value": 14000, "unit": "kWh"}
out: {"value": 696.5, "unit": "kWh"}
